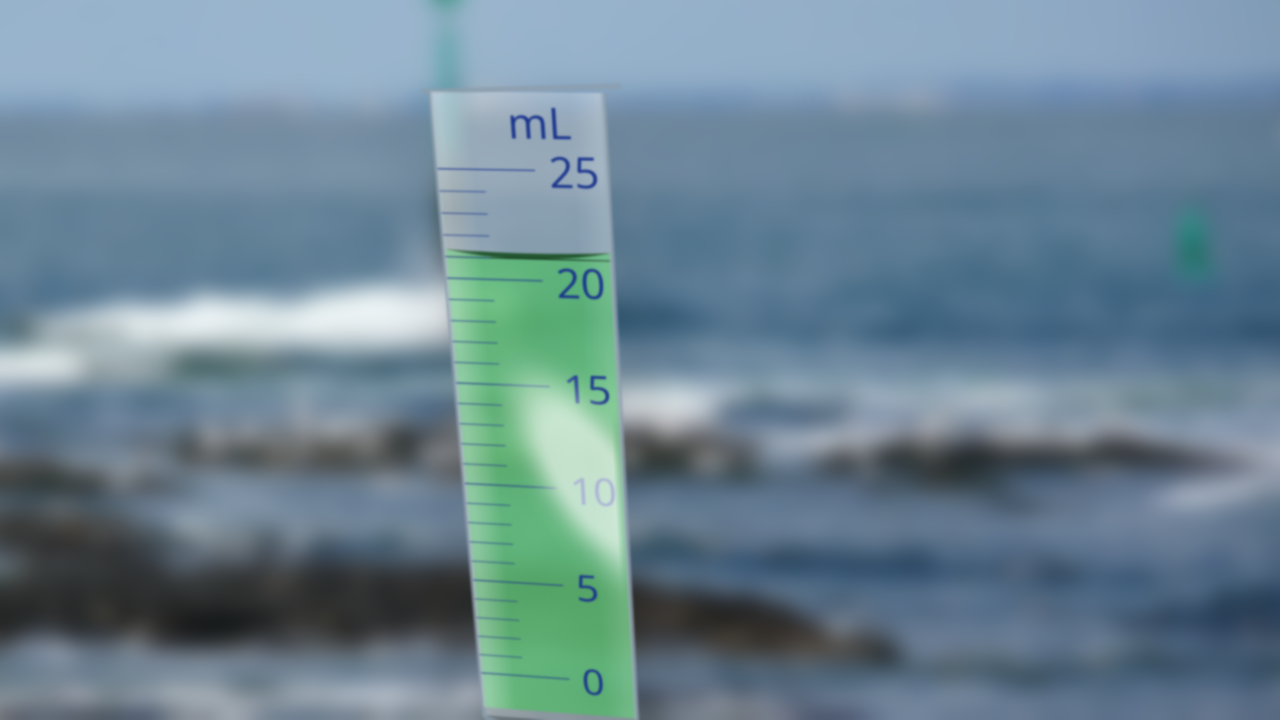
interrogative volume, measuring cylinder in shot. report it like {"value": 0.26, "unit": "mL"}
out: {"value": 21, "unit": "mL"}
